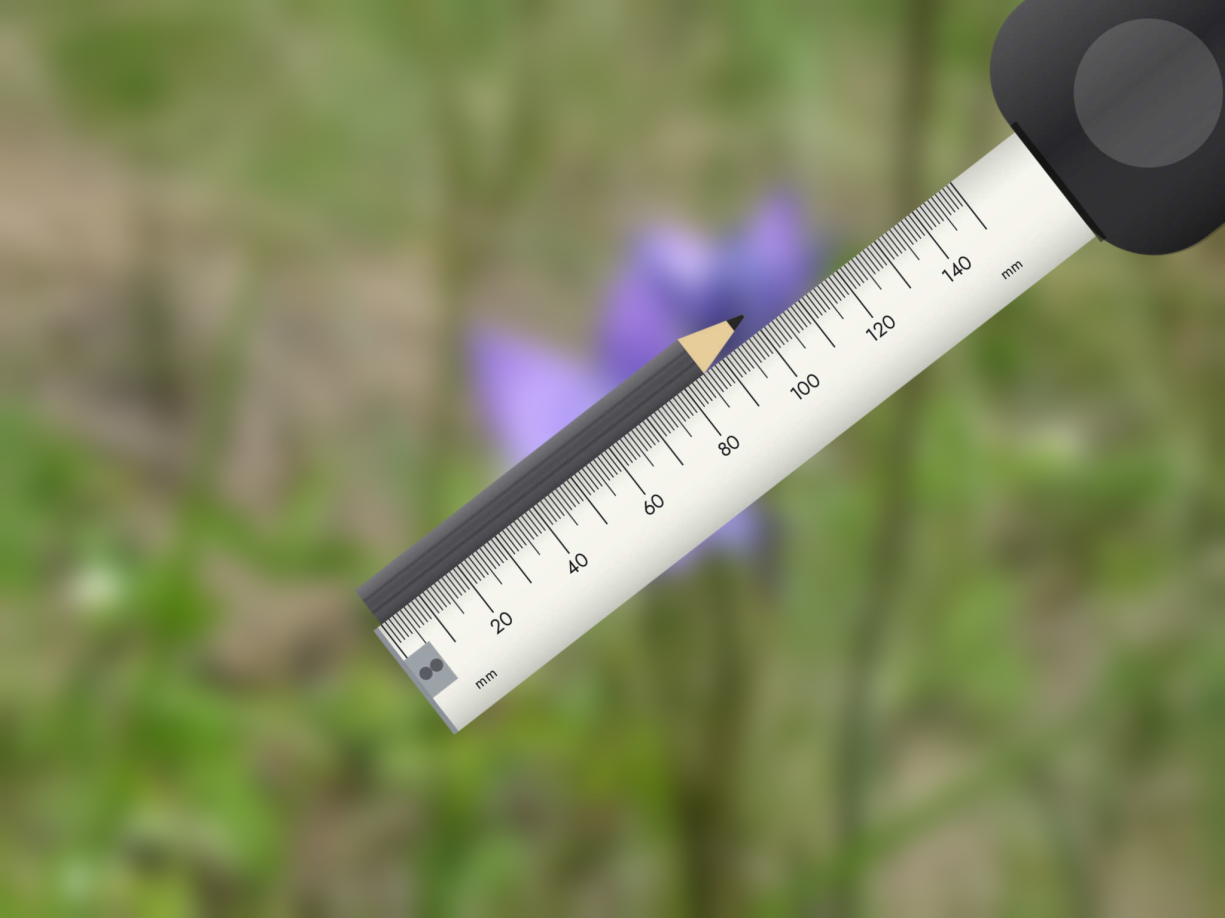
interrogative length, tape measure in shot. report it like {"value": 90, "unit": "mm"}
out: {"value": 99, "unit": "mm"}
